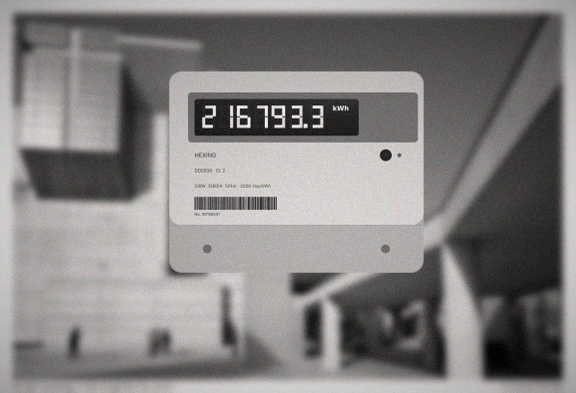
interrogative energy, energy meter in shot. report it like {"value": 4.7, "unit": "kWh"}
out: {"value": 216793.3, "unit": "kWh"}
